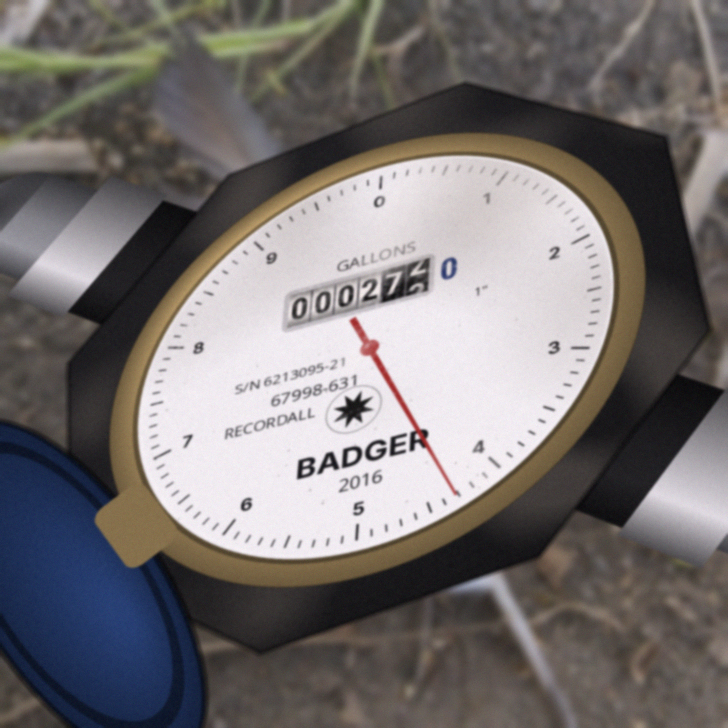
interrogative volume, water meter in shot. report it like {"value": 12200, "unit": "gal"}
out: {"value": 2724.3, "unit": "gal"}
